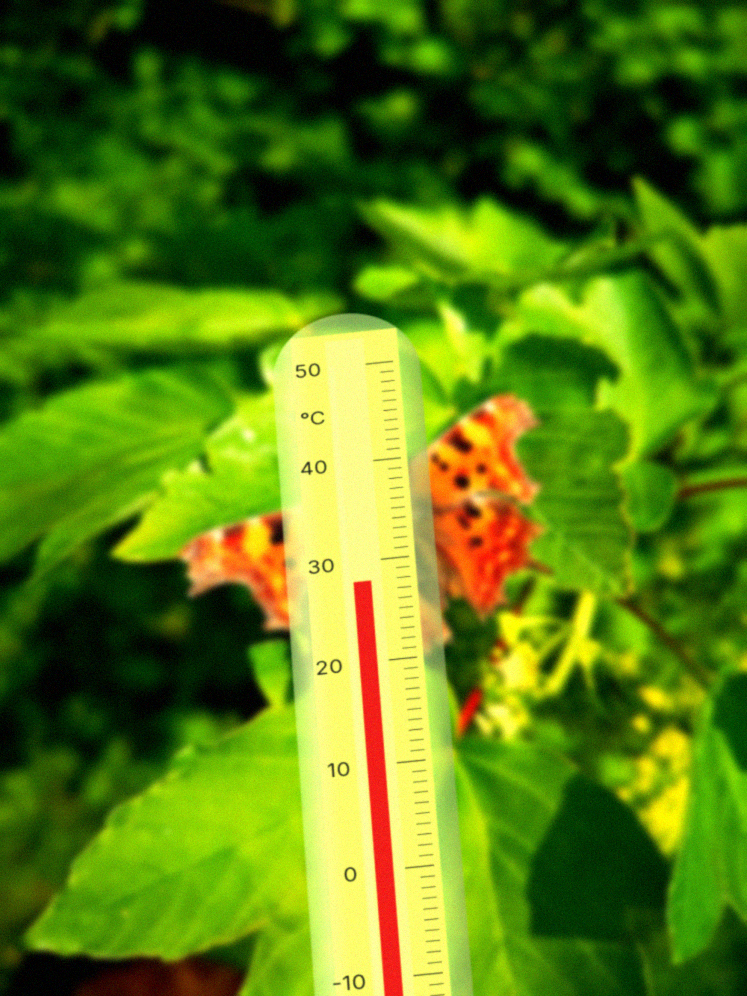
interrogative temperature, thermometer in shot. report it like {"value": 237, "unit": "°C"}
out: {"value": 28, "unit": "°C"}
